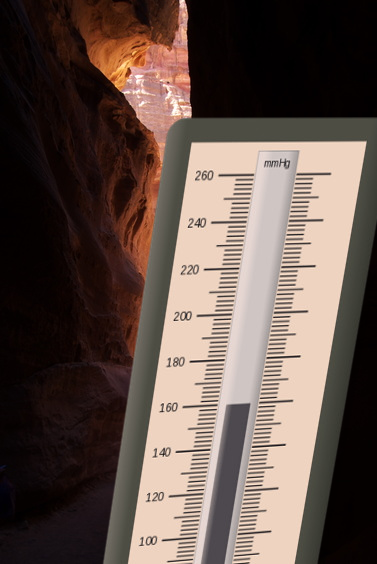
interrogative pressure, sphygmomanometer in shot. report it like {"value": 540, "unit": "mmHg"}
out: {"value": 160, "unit": "mmHg"}
